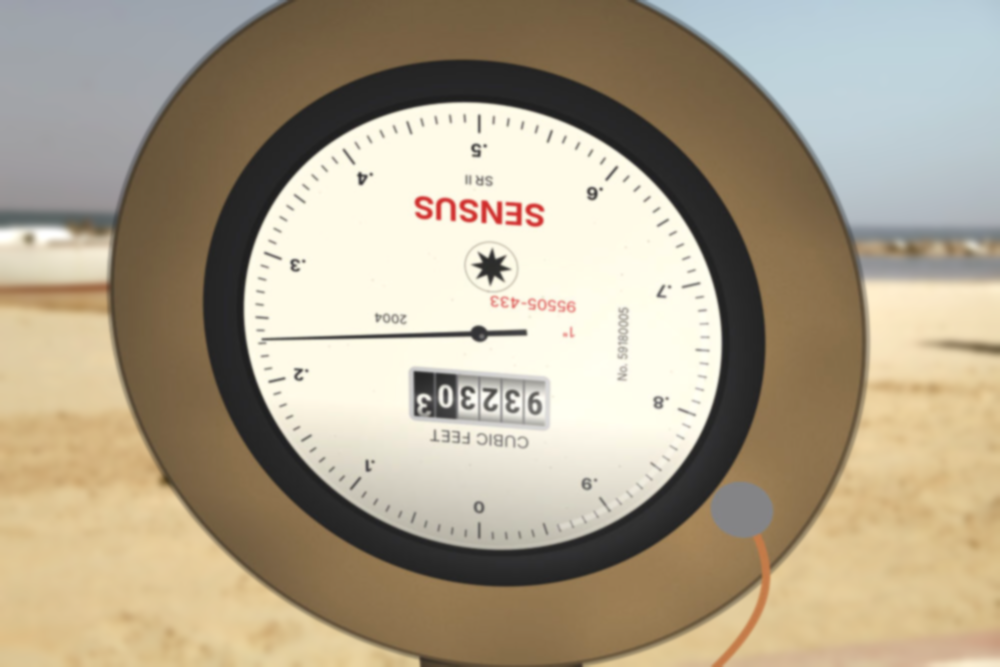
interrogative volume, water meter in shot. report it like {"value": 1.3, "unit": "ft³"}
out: {"value": 932303.23, "unit": "ft³"}
